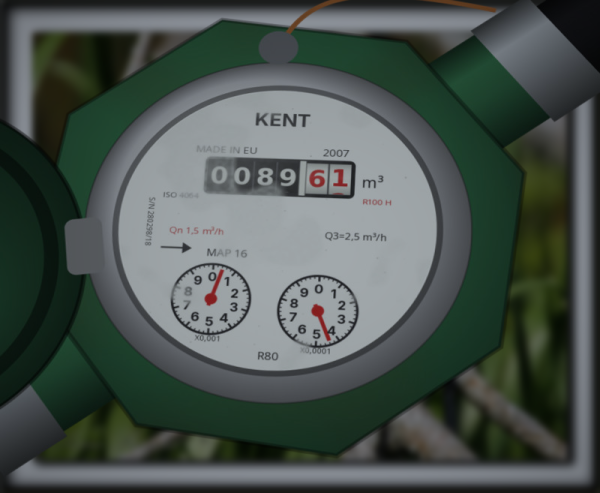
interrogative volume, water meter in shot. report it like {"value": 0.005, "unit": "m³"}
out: {"value": 89.6104, "unit": "m³"}
